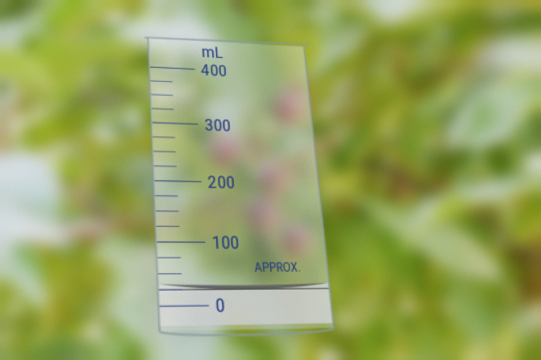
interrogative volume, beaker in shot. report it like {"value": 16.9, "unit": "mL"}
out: {"value": 25, "unit": "mL"}
